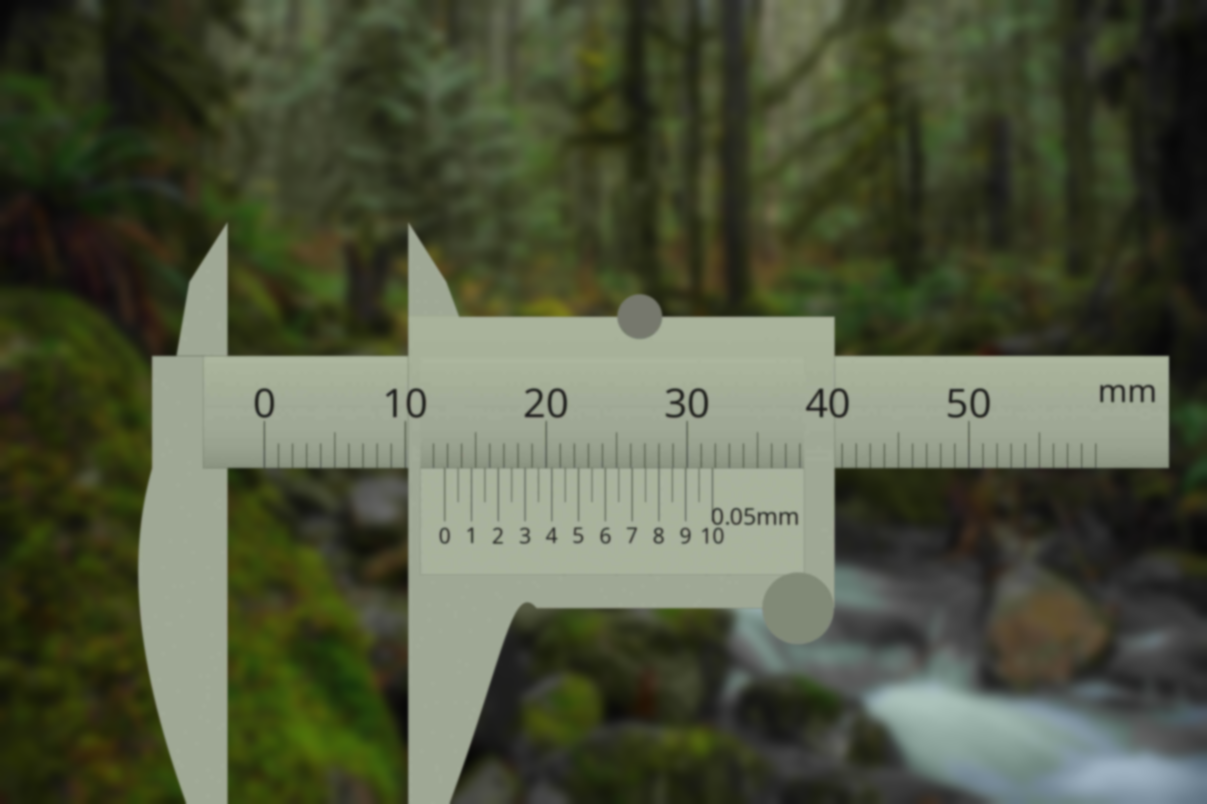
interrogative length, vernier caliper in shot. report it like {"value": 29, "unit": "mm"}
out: {"value": 12.8, "unit": "mm"}
